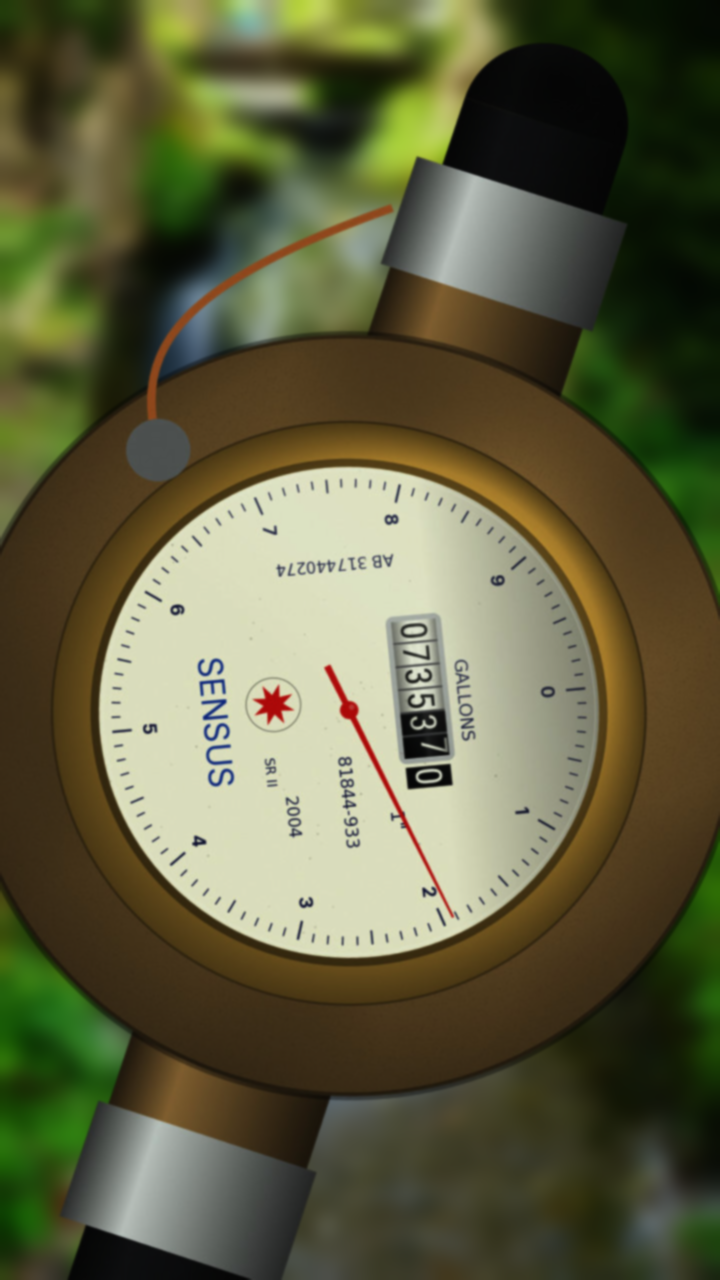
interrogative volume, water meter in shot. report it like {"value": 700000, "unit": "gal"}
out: {"value": 735371.9, "unit": "gal"}
